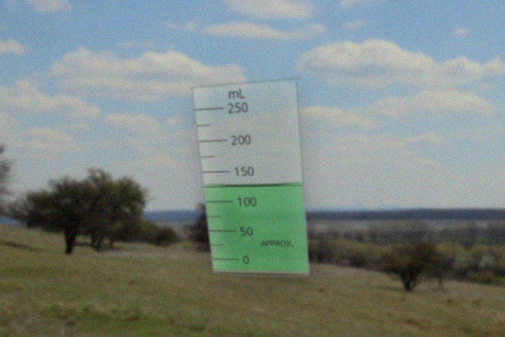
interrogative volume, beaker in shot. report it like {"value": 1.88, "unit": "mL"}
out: {"value": 125, "unit": "mL"}
